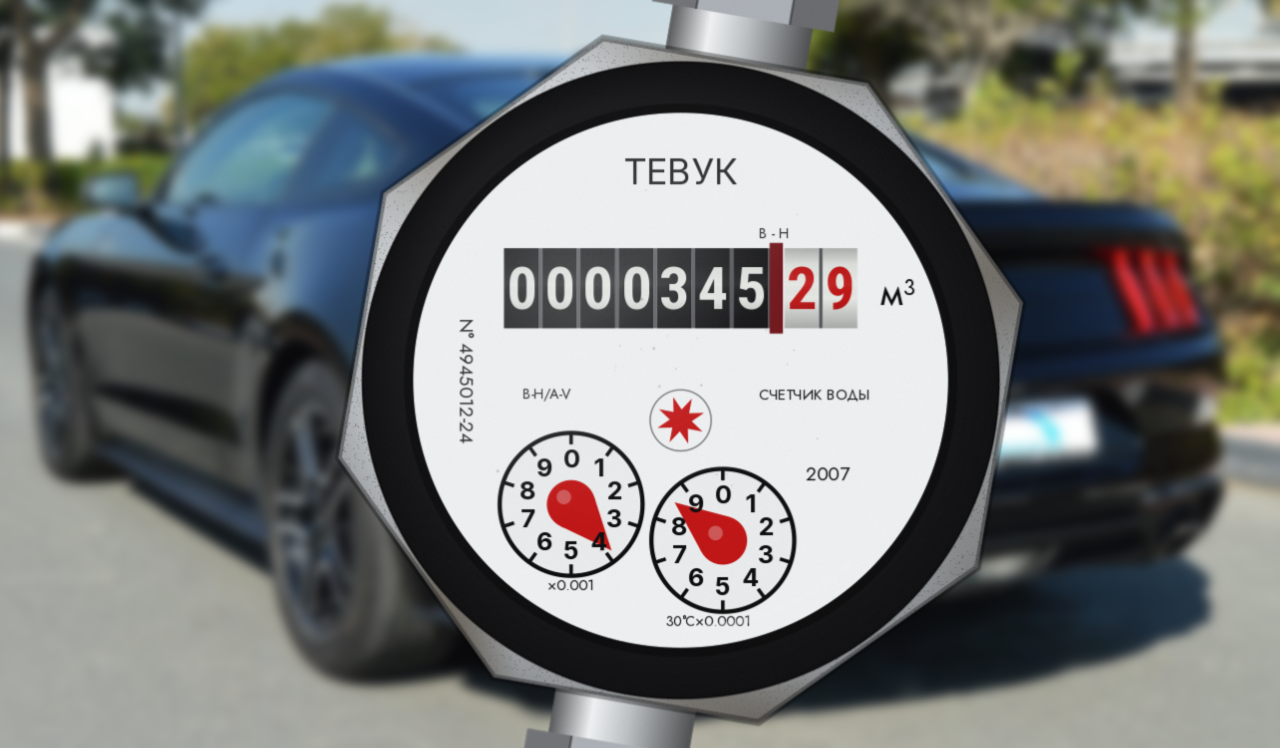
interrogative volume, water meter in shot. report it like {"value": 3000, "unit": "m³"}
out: {"value": 345.2938, "unit": "m³"}
